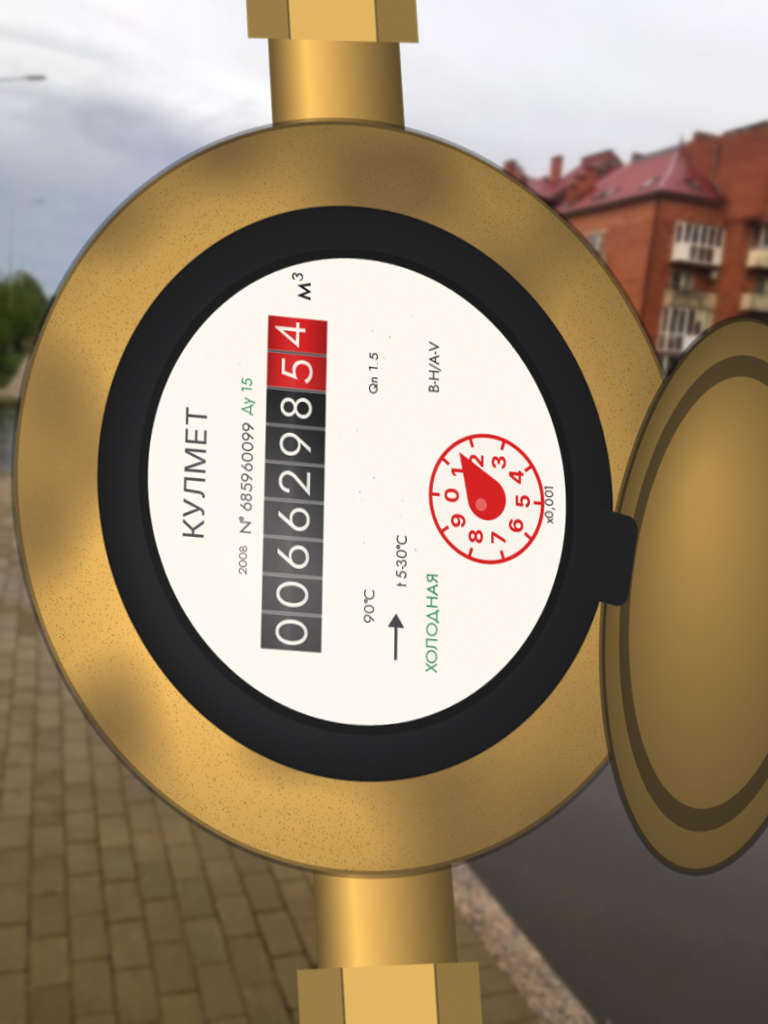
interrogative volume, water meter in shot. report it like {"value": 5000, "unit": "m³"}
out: {"value": 66298.541, "unit": "m³"}
